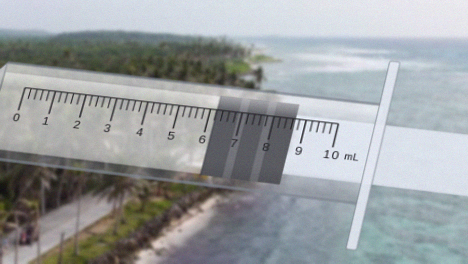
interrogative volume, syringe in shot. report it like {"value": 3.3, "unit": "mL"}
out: {"value": 6.2, "unit": "mL"}
